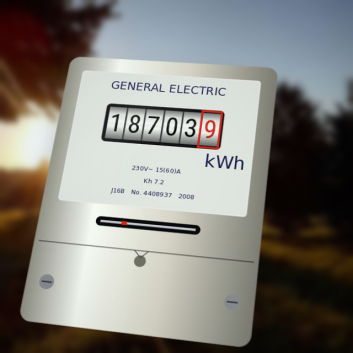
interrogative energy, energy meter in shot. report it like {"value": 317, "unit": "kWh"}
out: {"value": 18703.9, "unit": "kWh"}
